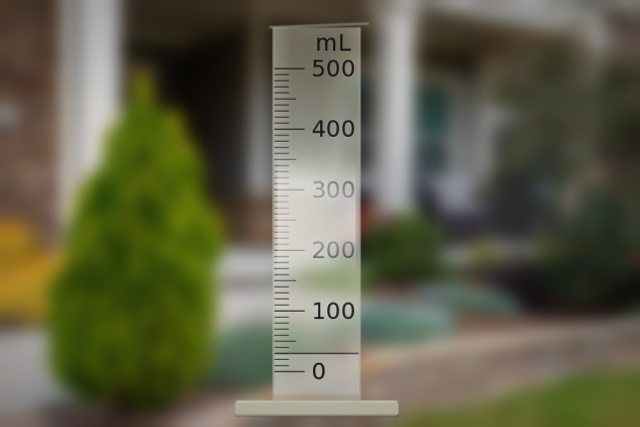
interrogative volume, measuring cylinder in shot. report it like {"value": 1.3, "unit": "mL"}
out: {"value": 30, "unit": "mL"}
